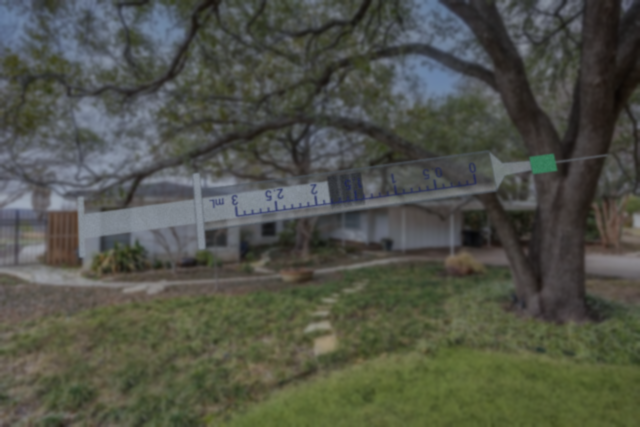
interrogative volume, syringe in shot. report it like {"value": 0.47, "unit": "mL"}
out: {"value": 1.4, "unit": "mL"}
